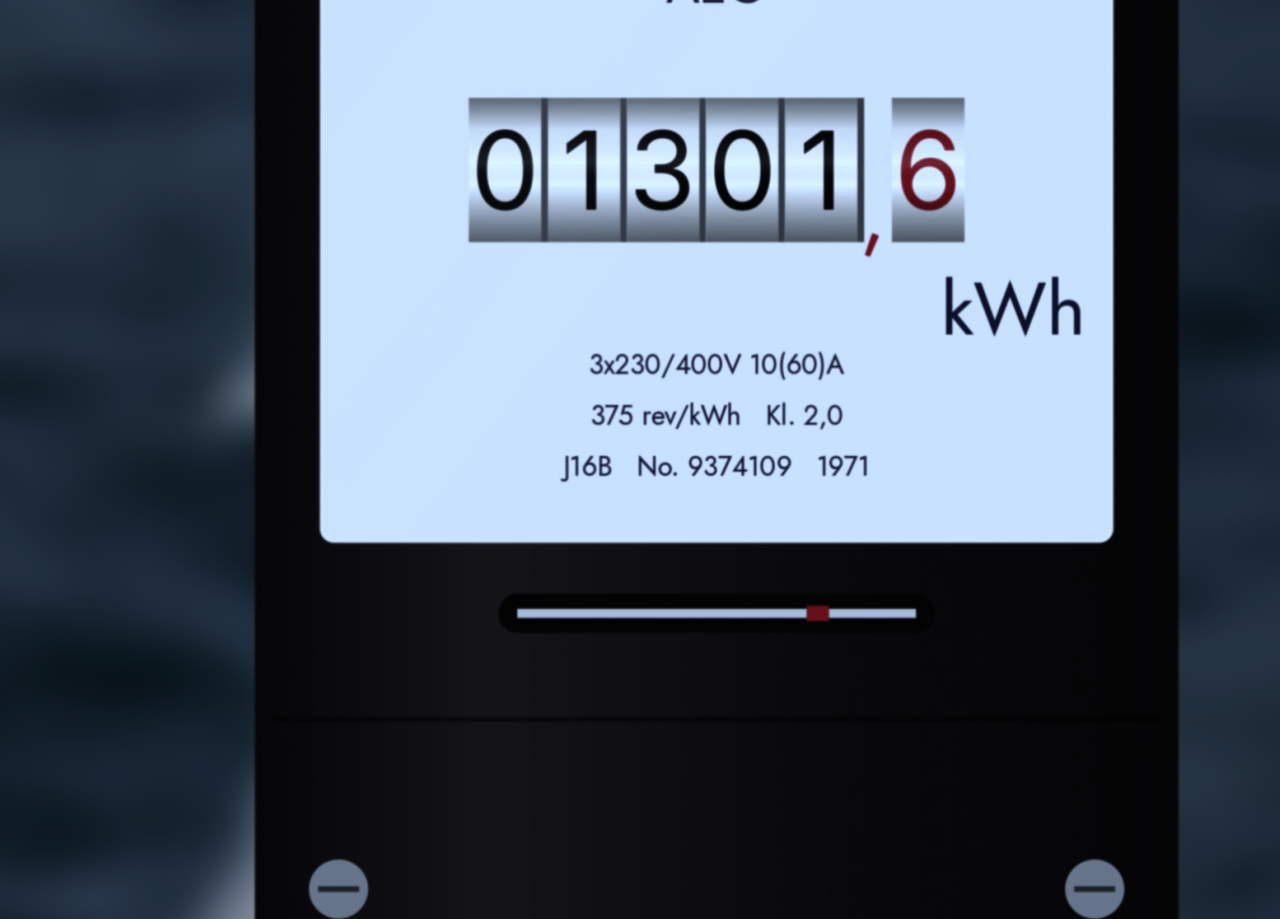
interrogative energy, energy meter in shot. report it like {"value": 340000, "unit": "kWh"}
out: {"value": 1301.6, "unit": "kWh"}
